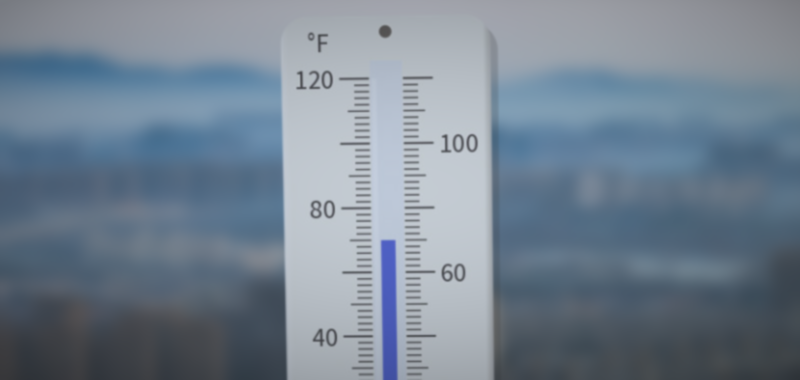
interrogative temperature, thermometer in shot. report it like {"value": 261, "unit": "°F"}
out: {"value": 70, "unit": "°F"}
